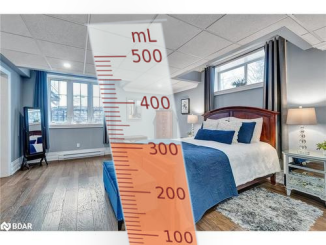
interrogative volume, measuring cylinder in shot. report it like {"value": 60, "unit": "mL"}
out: {"value": 310, "unit": "mL"}
